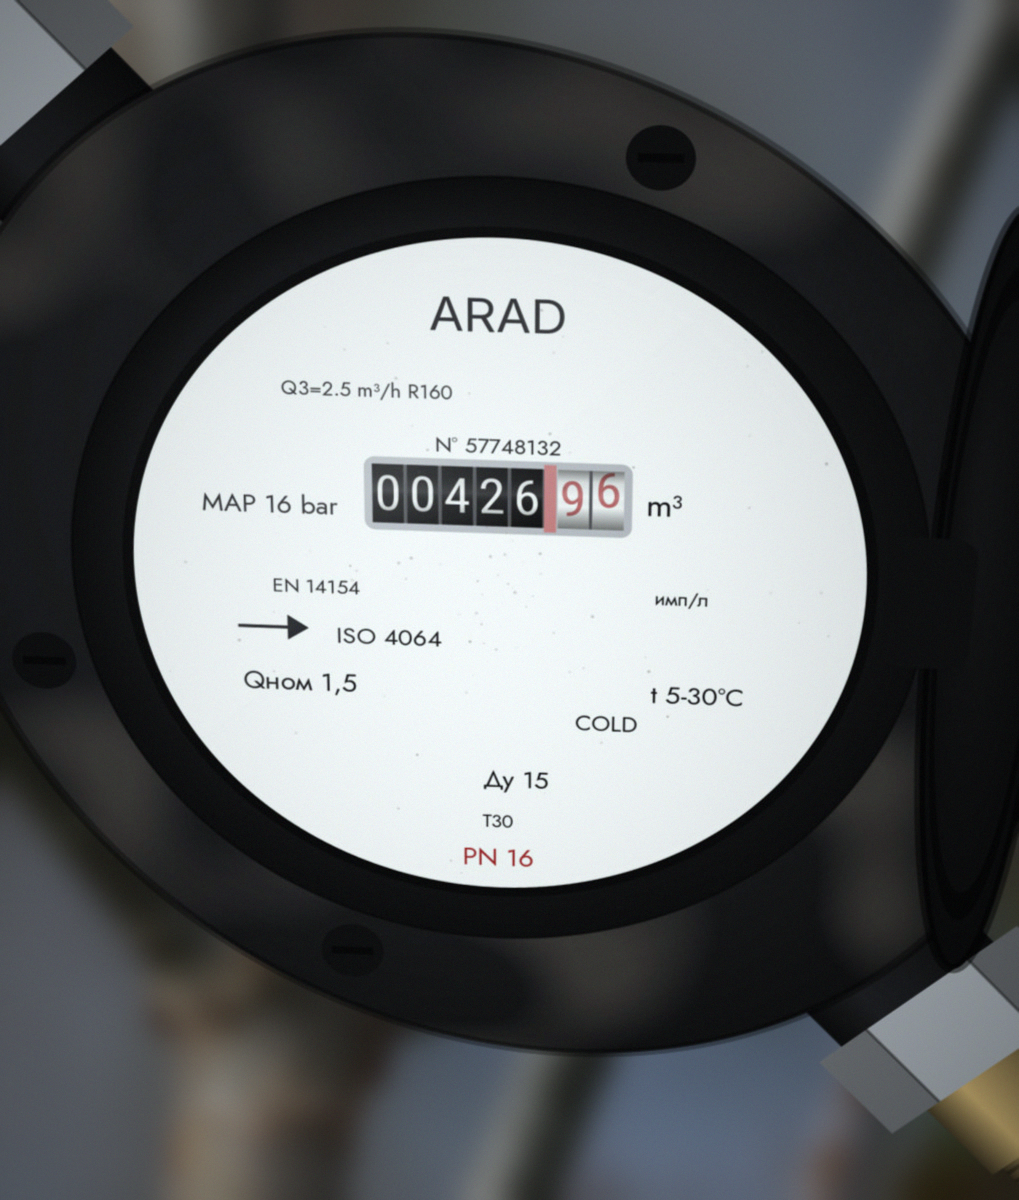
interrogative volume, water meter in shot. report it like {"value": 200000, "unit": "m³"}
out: {"value": 426.96, "unit": "m³"}
